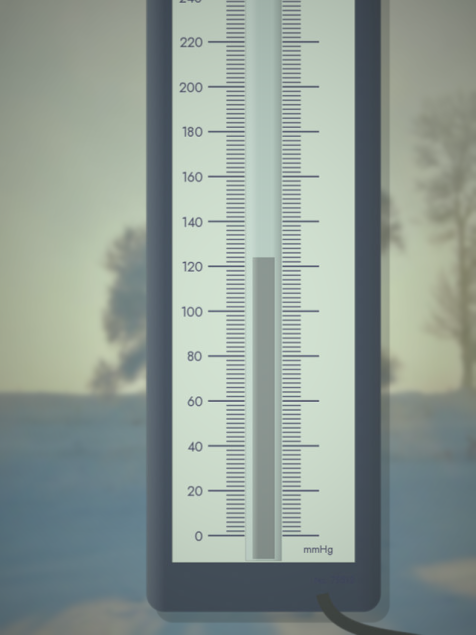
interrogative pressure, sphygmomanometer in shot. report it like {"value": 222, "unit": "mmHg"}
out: {"value": 124, "unit": "mmHg"}
